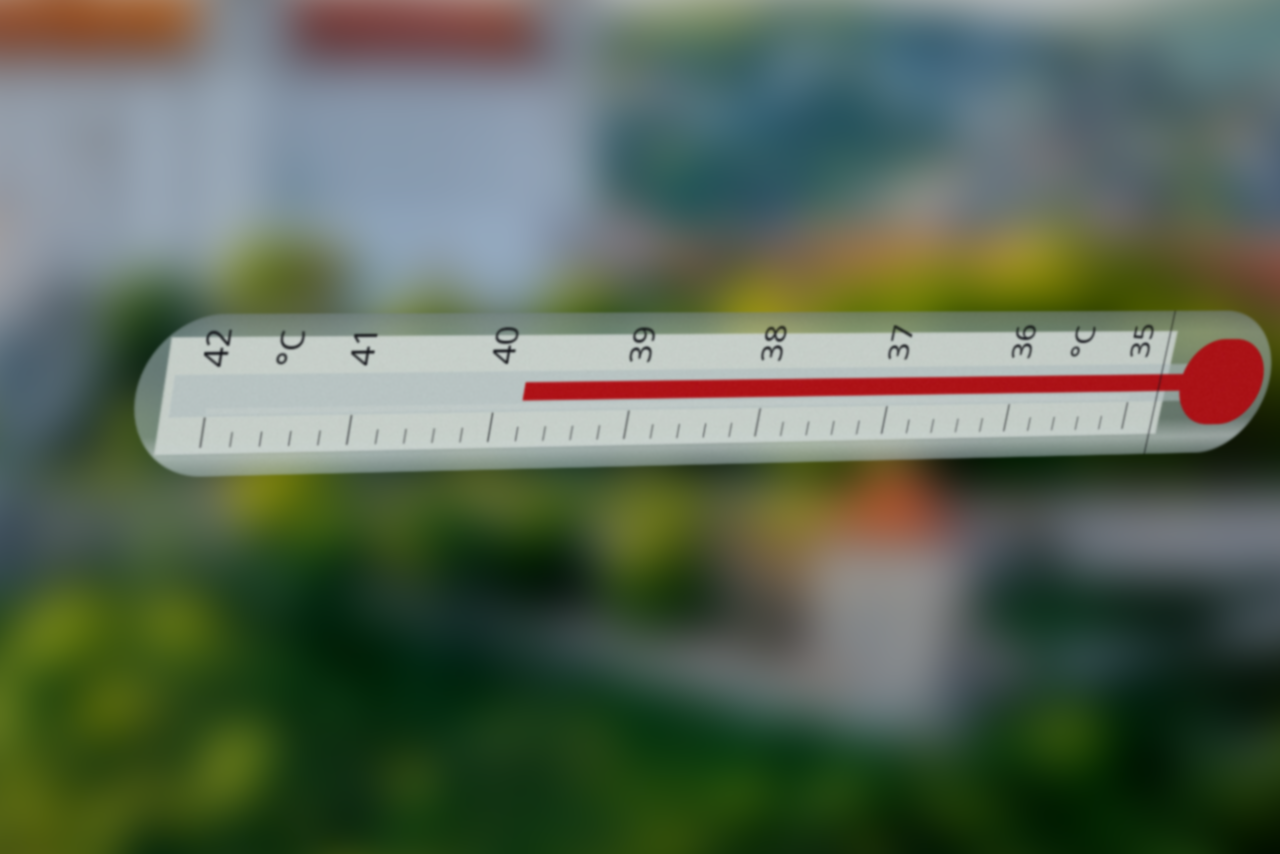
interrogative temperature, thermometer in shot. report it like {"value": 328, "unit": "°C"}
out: {"value": 39.8, "unit": "°C"}
